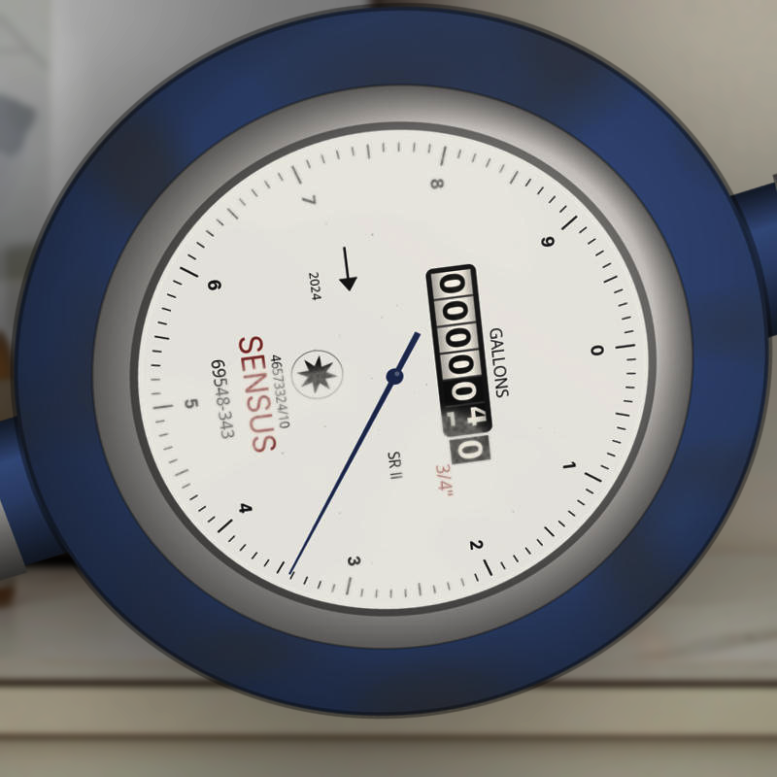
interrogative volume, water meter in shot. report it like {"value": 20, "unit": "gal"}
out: {"value": 43.4, "unit": "gal"}
